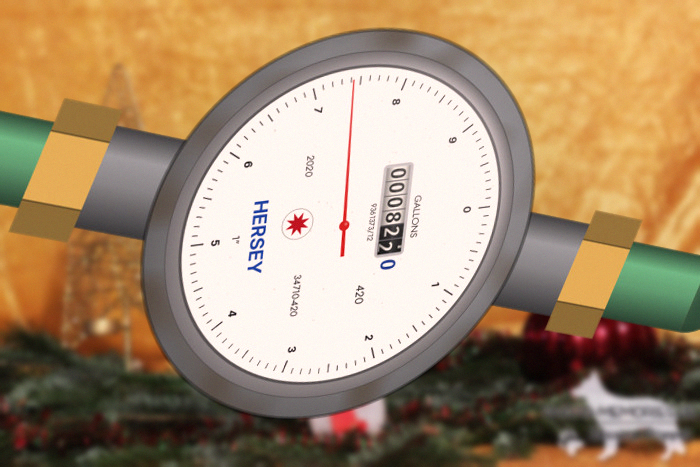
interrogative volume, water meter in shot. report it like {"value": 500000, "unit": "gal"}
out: {"value": 8217.4, "unit": "gal"}
